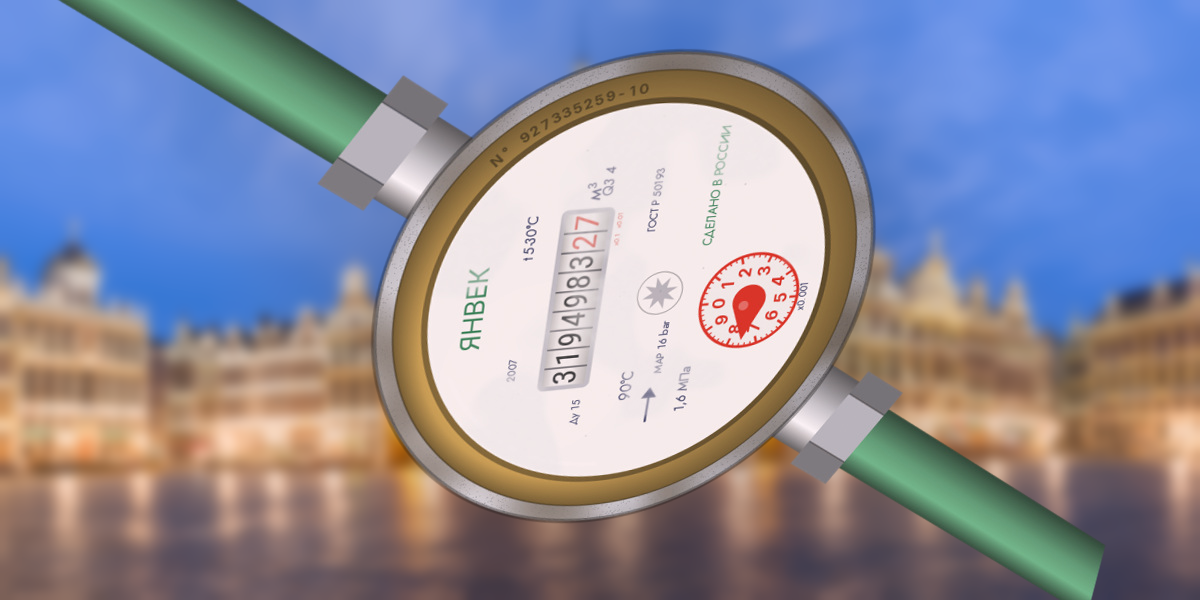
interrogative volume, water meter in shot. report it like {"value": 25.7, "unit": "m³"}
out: {"value": 3194983.277, "unit": "m³"}
